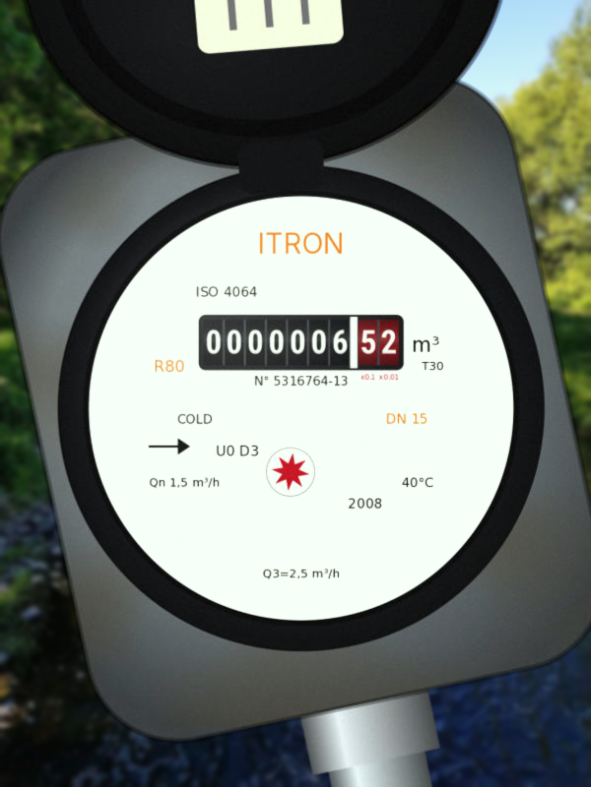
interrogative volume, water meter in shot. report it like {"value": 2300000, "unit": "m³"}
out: {"value": 6.52, "unit": "m³"}
